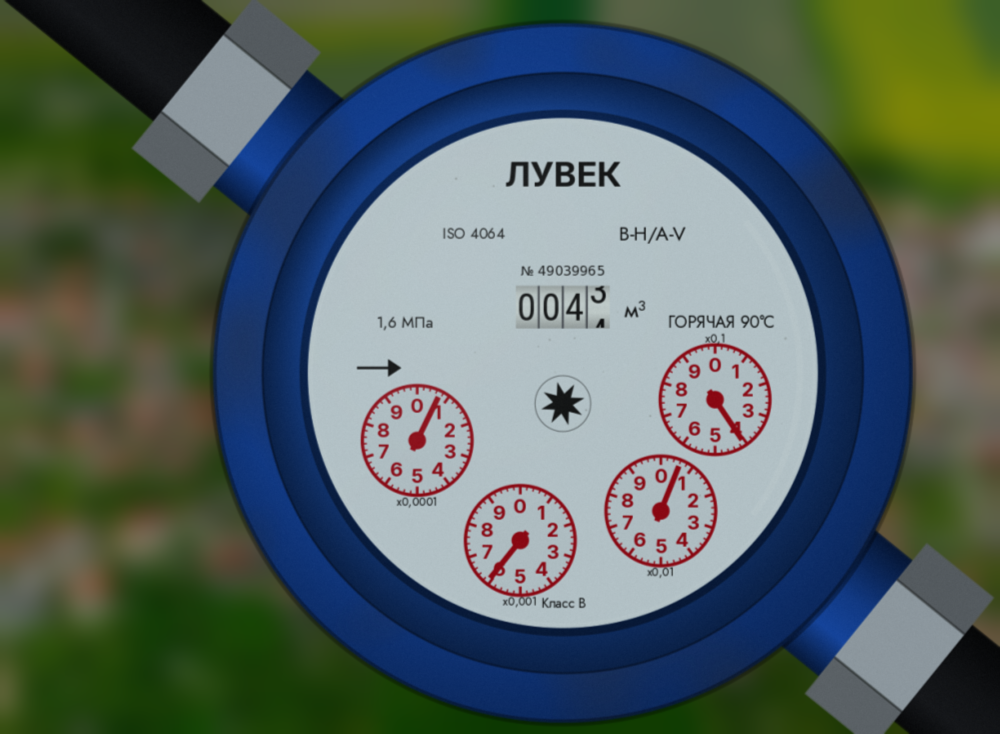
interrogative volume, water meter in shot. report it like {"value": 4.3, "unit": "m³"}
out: {"value": 43.4060, "unit": "m³"}
